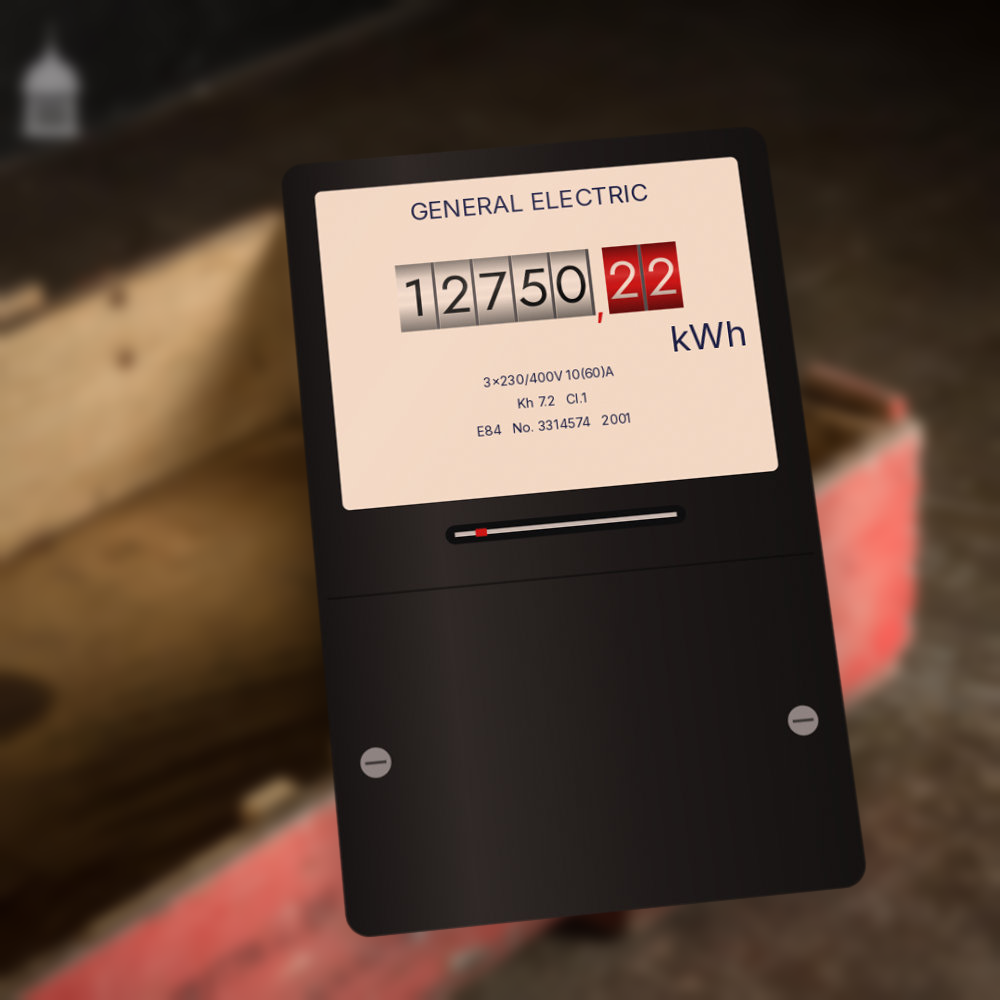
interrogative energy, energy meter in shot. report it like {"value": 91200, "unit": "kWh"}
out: {"value": 12750.22, "unit": "kWh"}
